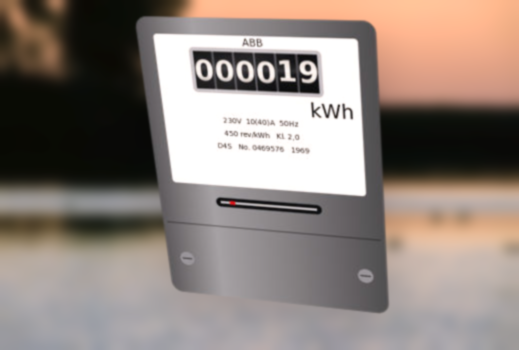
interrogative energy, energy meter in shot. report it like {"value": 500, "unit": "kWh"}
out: {"value": 19, "unit": "kWh"}
